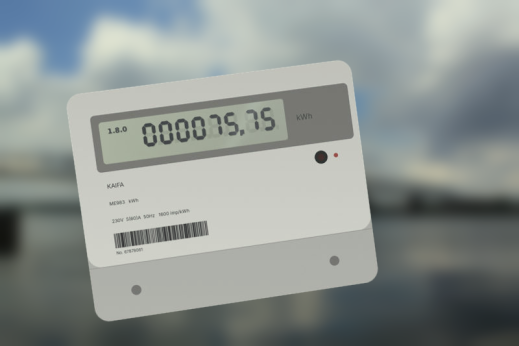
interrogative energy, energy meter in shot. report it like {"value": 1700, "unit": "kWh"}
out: {"value": 75.75, "unit": "kWh"}
